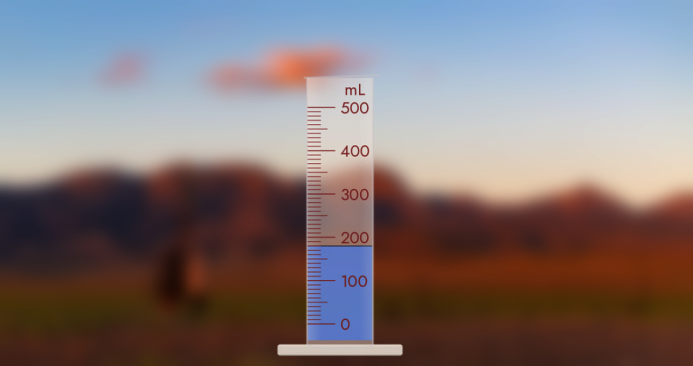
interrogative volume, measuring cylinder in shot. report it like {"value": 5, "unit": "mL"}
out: {"value": 180, "unit": "mL"}
